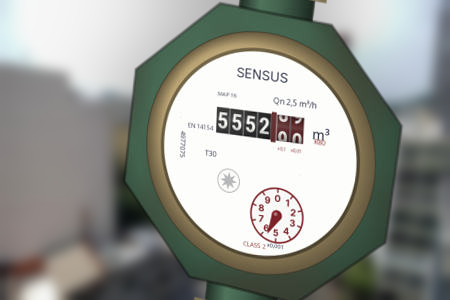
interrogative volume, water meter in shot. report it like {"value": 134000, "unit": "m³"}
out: {"value": 5552.895, "unit": "m³"}
